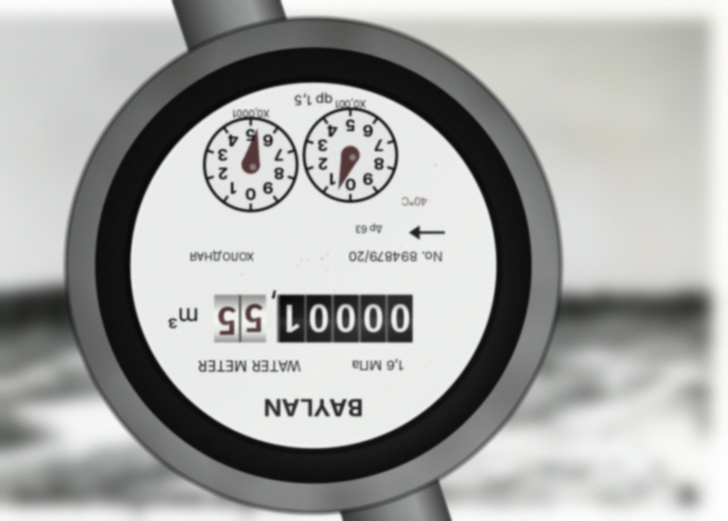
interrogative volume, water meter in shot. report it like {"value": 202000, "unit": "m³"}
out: {"value": 1.5505, "unit": "m³"}
